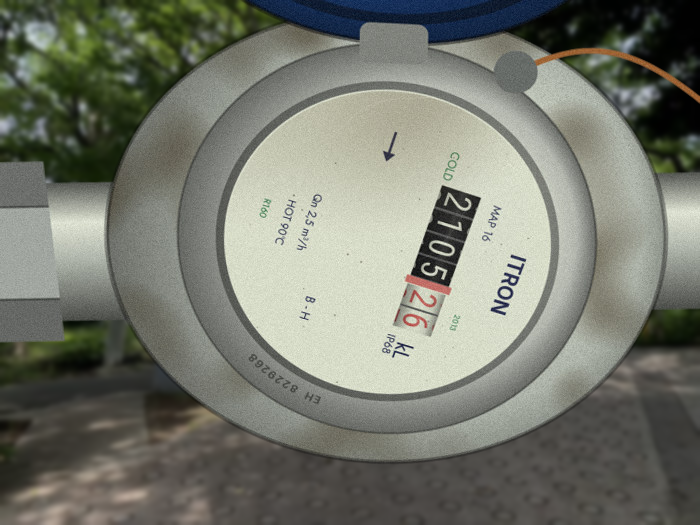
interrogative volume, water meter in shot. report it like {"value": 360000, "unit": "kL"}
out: {"value": 2105.26, "unit": "kL"}
